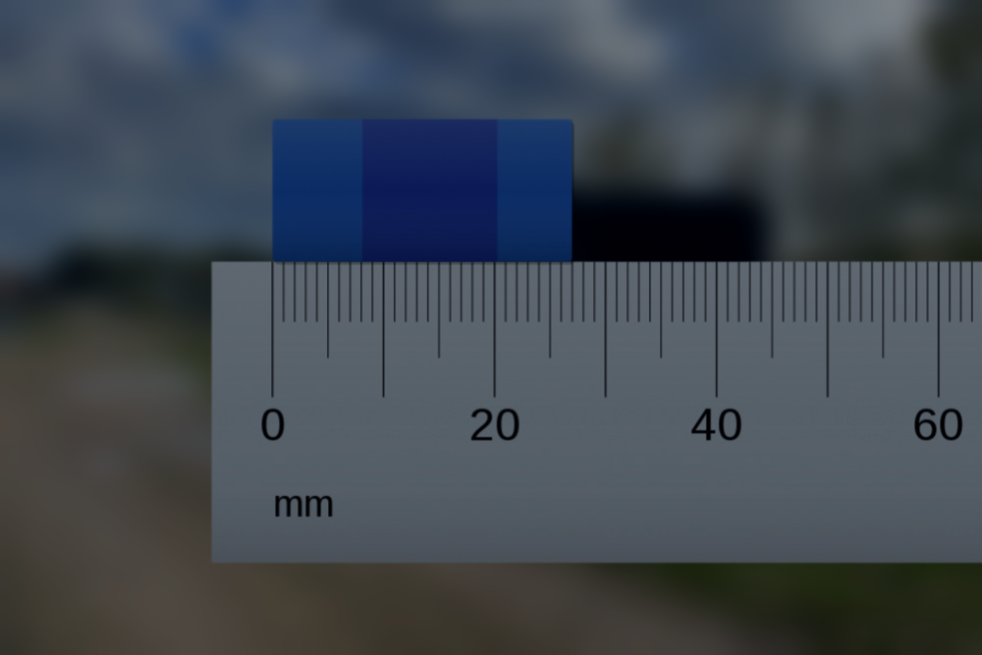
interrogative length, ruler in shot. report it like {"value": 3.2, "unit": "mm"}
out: {"value": 27, "unit": "mm"}
